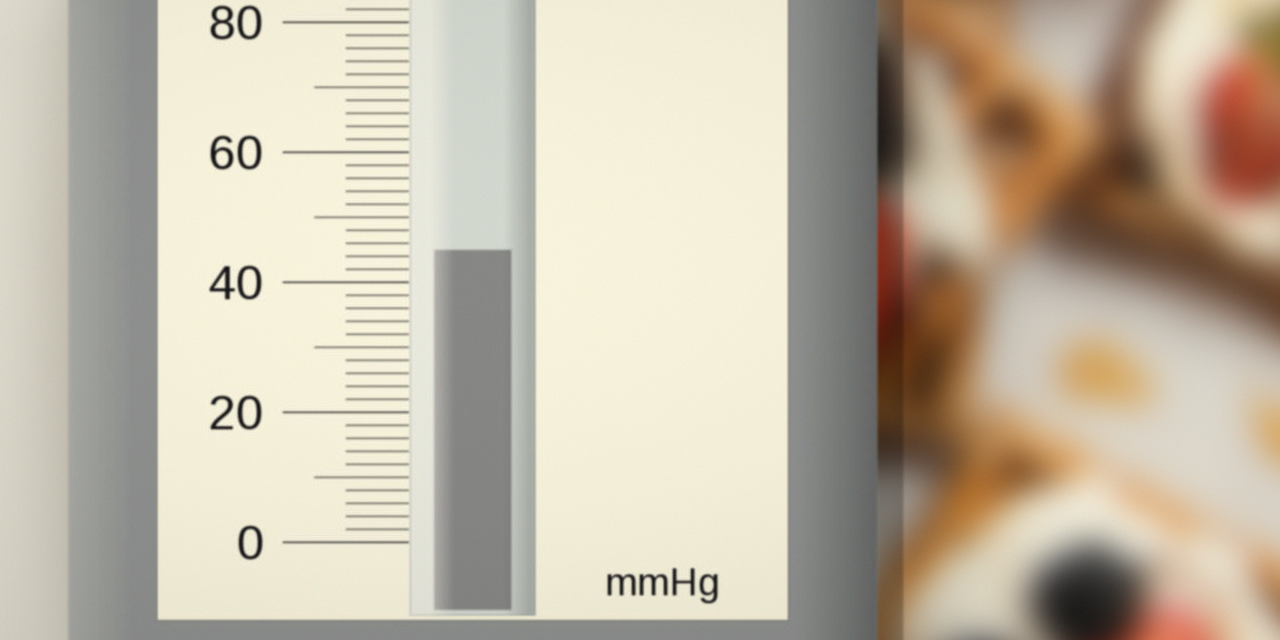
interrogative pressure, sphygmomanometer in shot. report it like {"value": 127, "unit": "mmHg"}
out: {"value": 45, "unit": "mmHg"}
